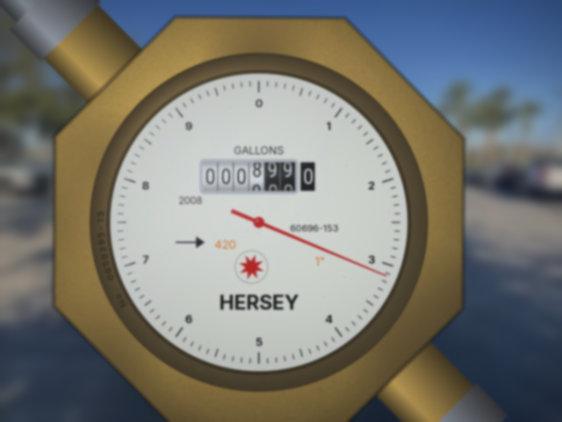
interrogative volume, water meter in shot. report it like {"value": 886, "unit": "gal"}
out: {"value": 8993.1, "unit": "gal"}
